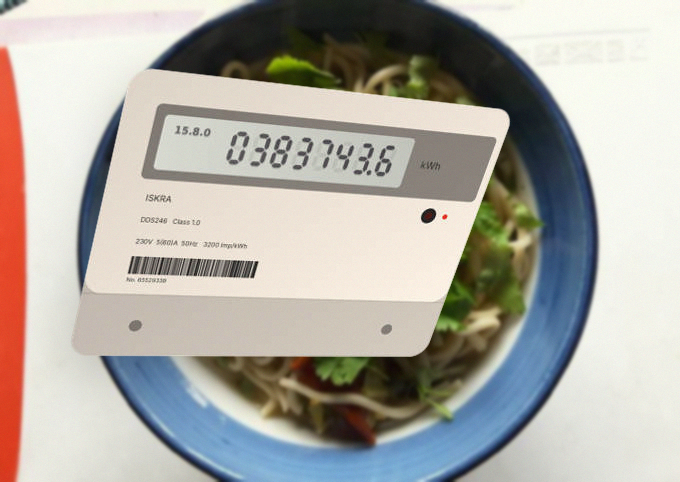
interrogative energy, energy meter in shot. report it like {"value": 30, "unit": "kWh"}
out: {"value": 383743.6, "unit": "kWh"}
